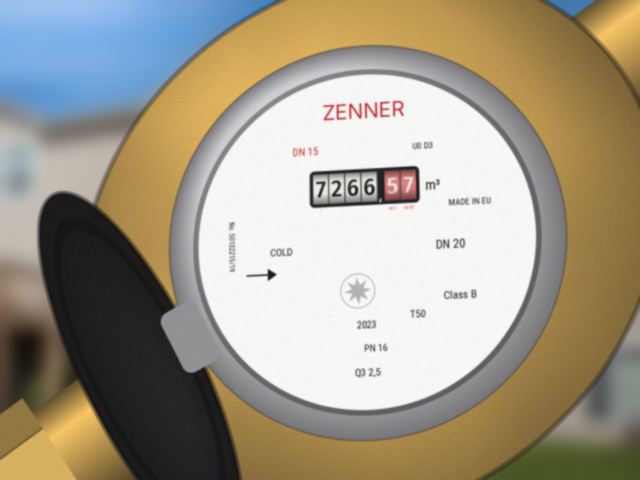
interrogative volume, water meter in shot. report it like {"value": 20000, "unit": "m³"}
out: {"value": 7266.57, "unit": "m³"}
